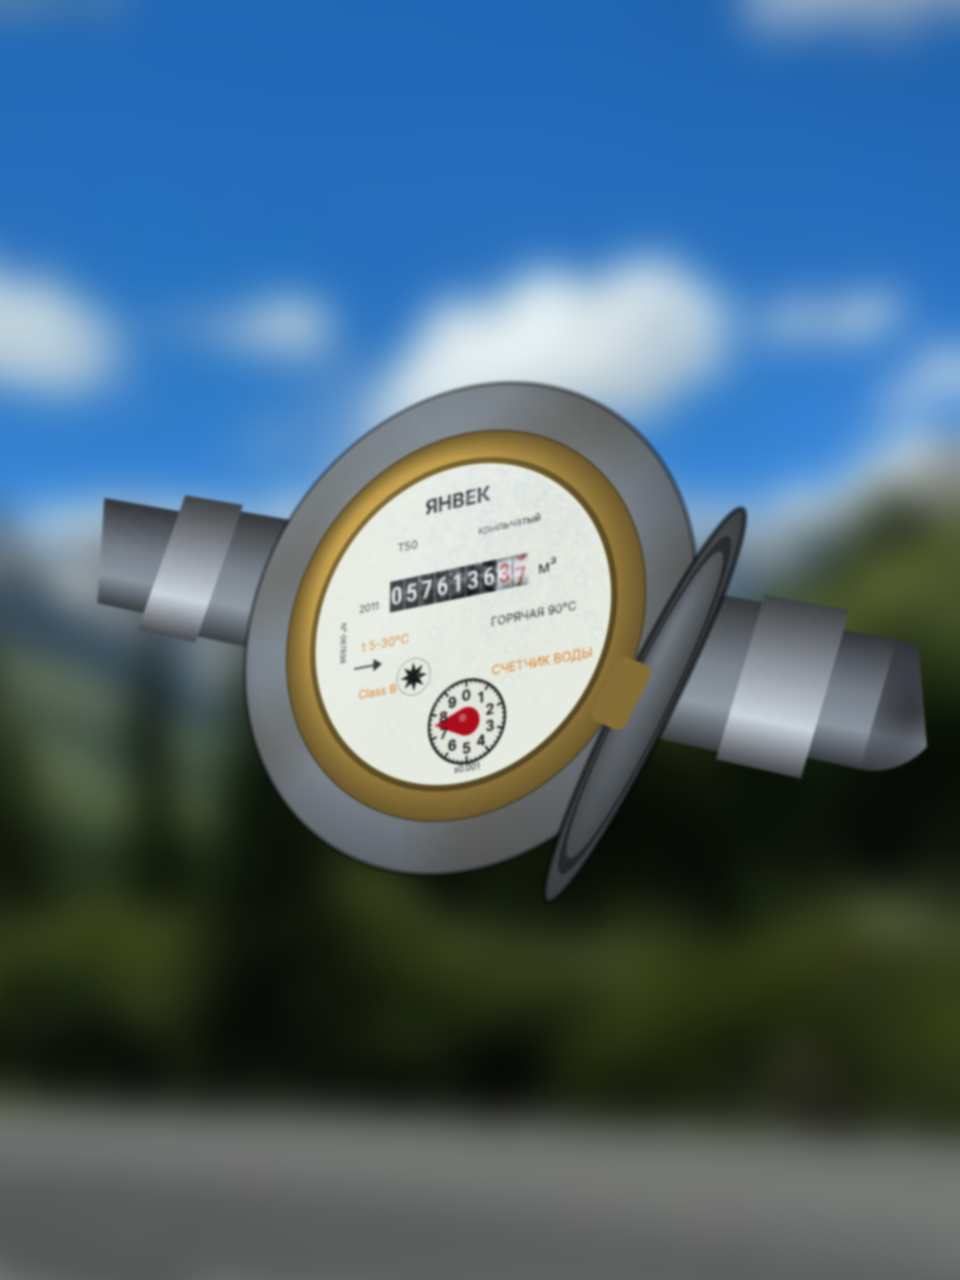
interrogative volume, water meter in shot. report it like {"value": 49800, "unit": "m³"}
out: {"value": 576136.367, "unit": "m³"}
